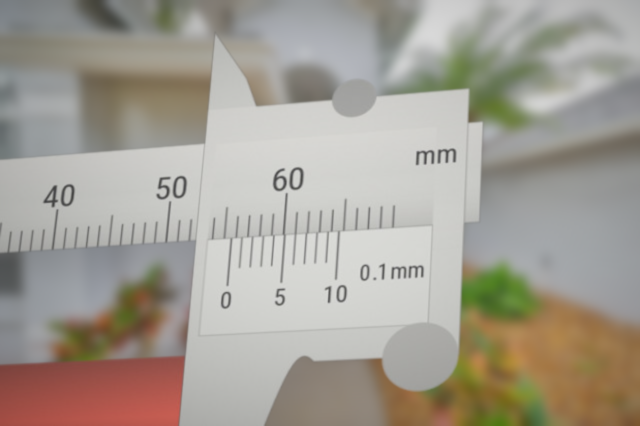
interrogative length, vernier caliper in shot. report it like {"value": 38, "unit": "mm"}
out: {"value": 55.6, "unit": "mm"}
